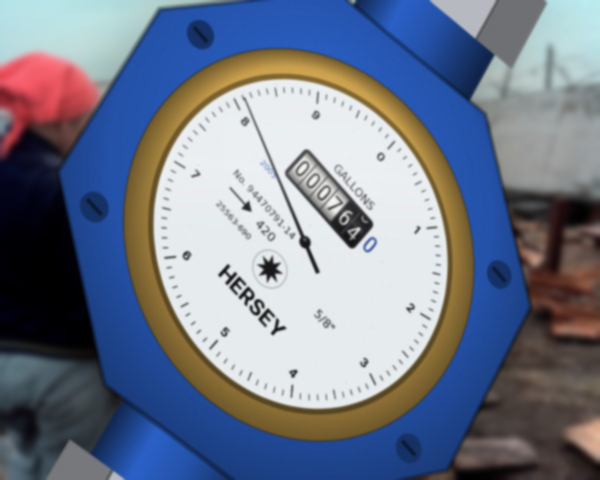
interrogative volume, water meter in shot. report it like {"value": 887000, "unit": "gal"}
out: {"value": 7638.1, "unit": "gal"}
